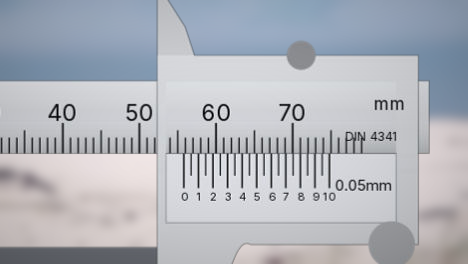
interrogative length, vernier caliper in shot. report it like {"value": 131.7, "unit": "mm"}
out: {"value": 55.8, "unit": "mm"}
